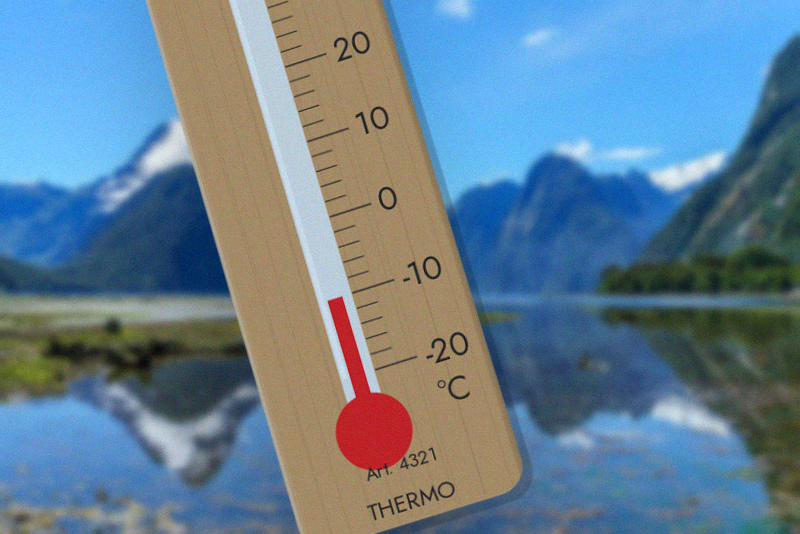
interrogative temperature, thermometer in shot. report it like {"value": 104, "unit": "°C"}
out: {"value": -10, "unit": "°C"}
